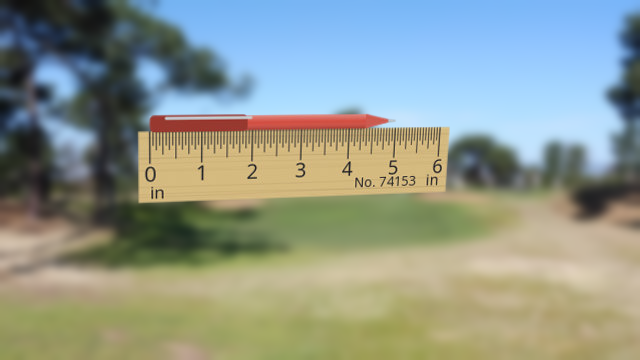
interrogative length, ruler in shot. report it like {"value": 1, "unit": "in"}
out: {"value": 5, "unit": "in"}
